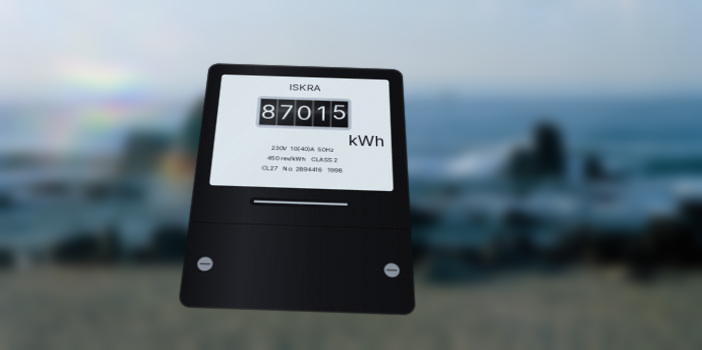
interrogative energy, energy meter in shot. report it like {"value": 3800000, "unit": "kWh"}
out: {"value": 87015, "unit": "kWh"}
